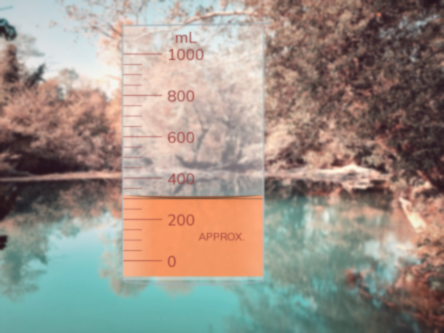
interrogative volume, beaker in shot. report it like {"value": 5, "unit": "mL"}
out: {"value": 300, "unit": "mL"}
